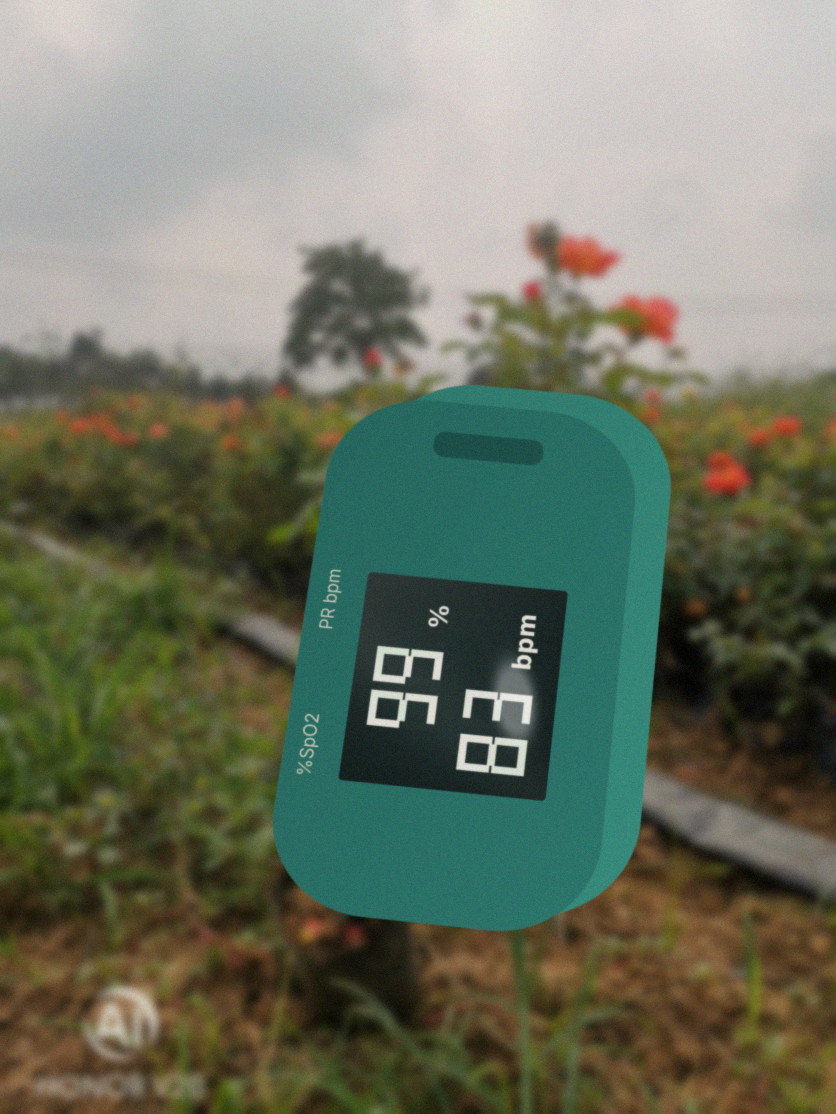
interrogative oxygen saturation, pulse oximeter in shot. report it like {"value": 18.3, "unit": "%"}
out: {"value": 99, "unit": "%"}
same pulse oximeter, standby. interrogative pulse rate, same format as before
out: {"value": 83, "unit": "bpm"}
